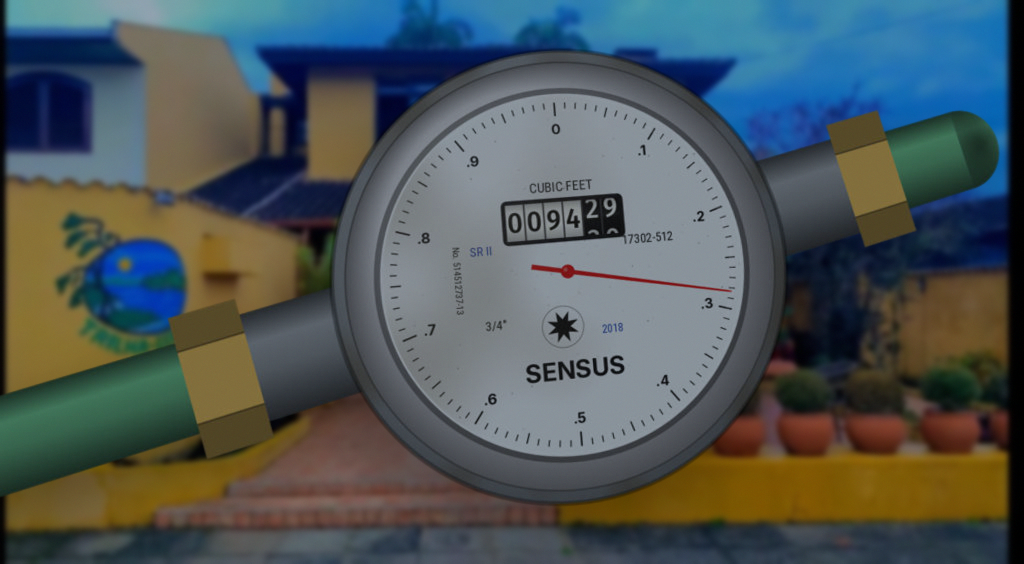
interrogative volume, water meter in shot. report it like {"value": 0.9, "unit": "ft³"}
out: {"value": 9429.28, "unit": "ft³"}
